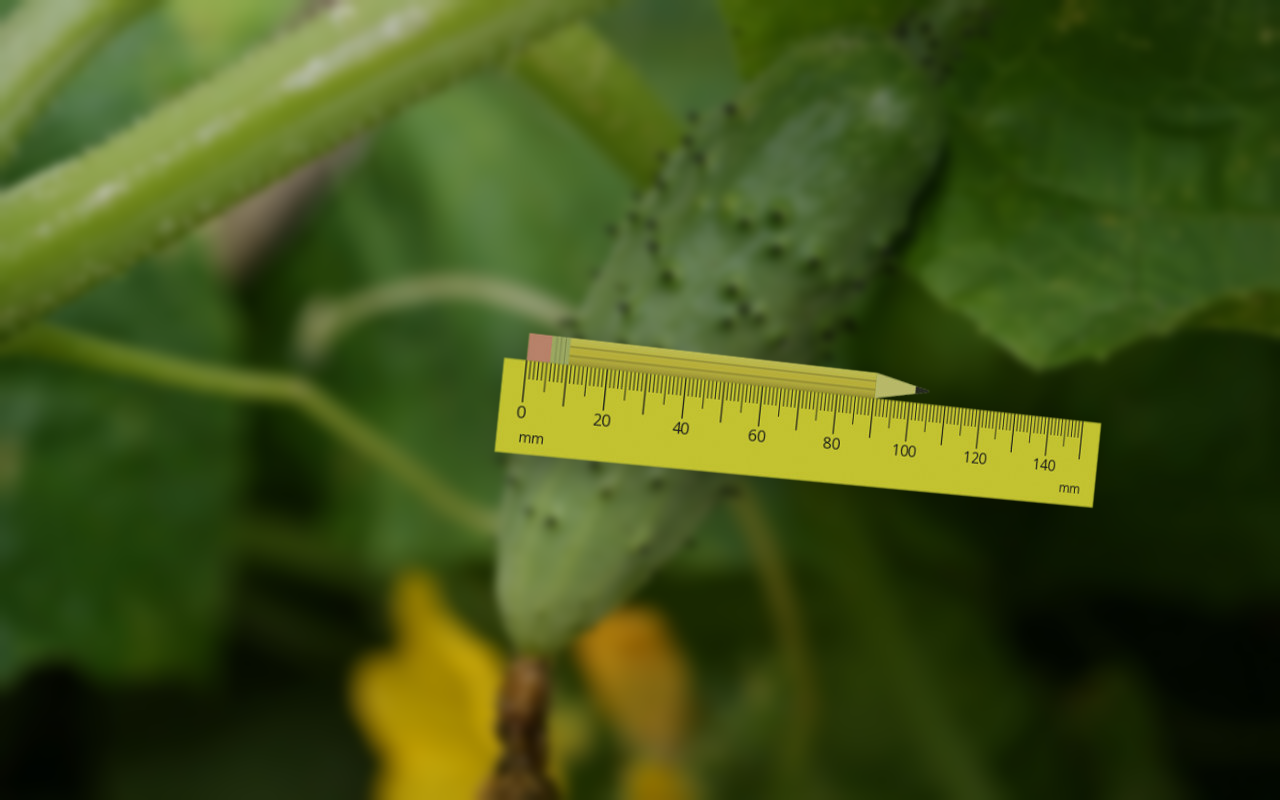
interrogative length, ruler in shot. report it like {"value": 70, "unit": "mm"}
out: {"value": 105, "unit": "mm"}
